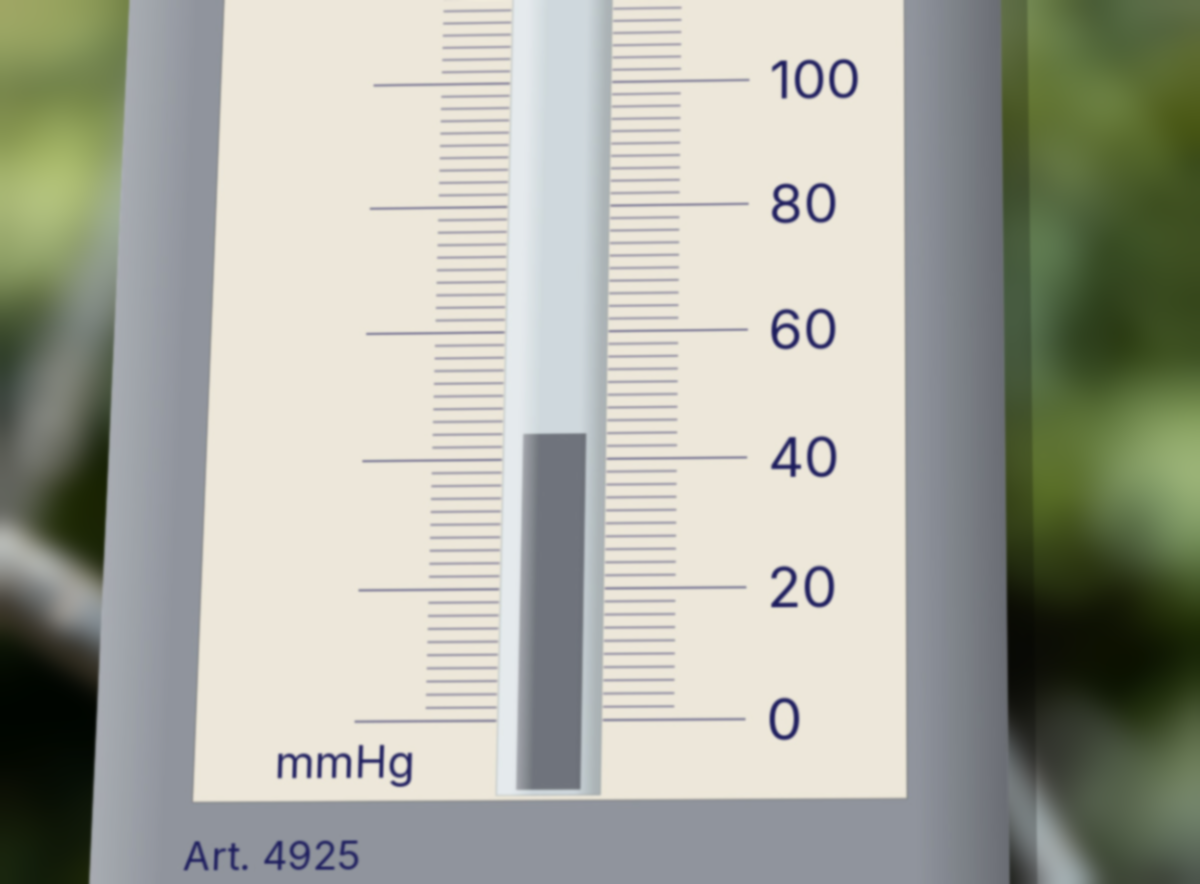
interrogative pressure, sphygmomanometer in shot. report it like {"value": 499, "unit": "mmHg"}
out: {"value": 44, "unit": "mmHg"}
